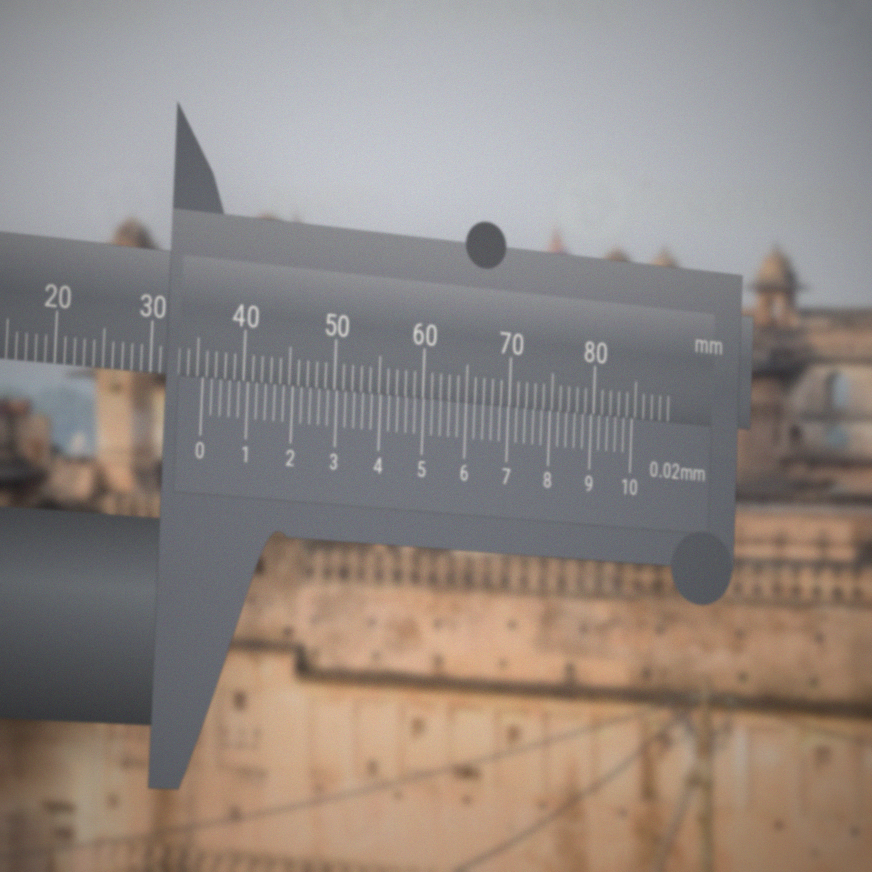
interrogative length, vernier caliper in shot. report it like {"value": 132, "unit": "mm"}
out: {"value": 35.6, "unit": "mm"}
